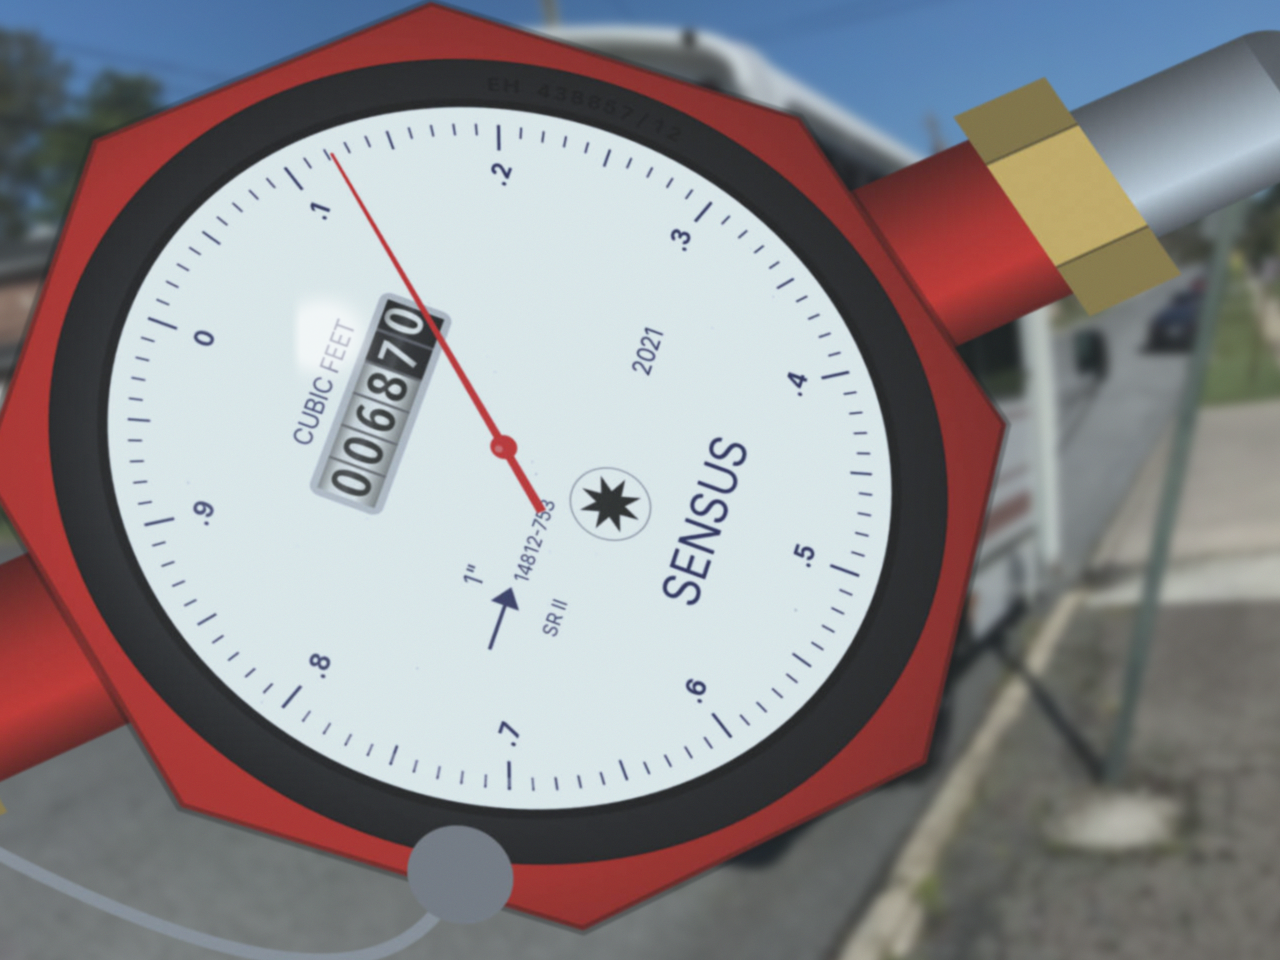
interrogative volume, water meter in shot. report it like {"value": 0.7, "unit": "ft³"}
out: {"value": 6870.12, "unit": "ft³"}
